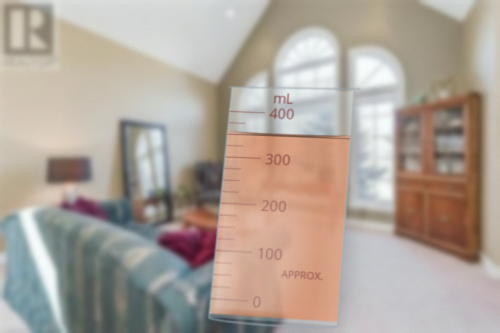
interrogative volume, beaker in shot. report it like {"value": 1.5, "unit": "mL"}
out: {"value": 350, "unit": "mL"}
